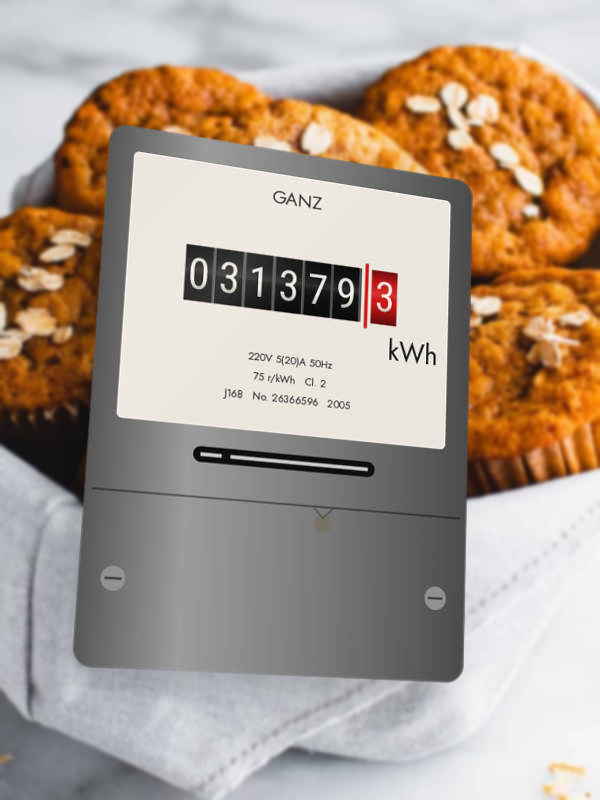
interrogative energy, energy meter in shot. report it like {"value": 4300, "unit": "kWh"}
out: {"value": 31379.3, "unit": "kWh"}
